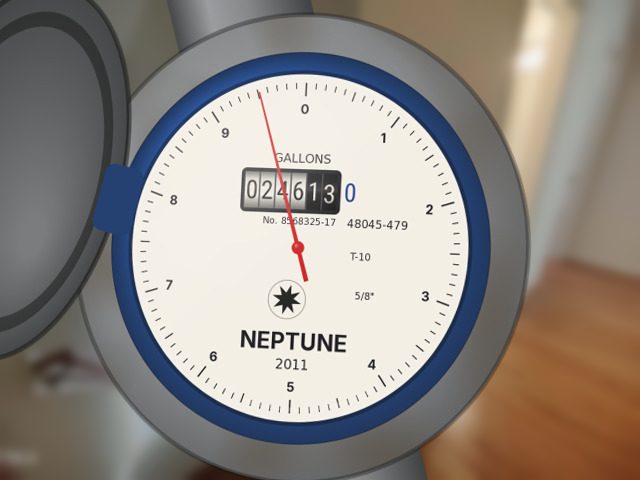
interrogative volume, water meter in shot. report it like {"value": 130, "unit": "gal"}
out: {"value": 246129.5, "unit": "gal"}
